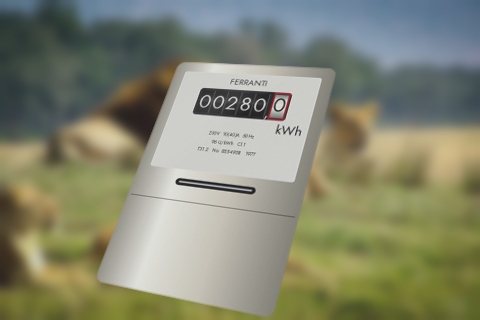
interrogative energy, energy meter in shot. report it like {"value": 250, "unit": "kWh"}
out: {"value": 280.0, "unit": "kWh"}
